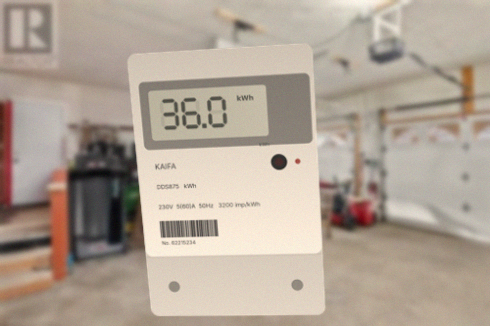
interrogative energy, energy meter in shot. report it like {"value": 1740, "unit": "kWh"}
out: {"value": 36.0, "unit": "kWh"}
